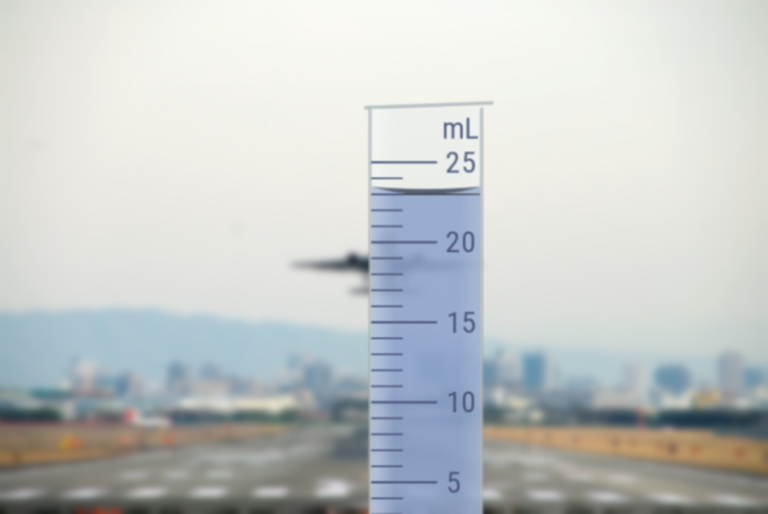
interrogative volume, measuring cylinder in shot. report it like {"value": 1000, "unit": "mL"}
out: {"value": 23, "unit": "mL"}
